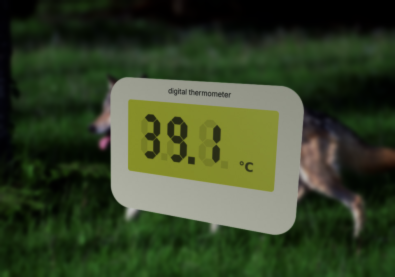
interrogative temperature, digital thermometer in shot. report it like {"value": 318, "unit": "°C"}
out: {"value": 39.1, "unit": "°C"}
